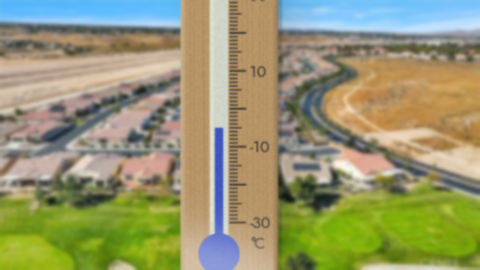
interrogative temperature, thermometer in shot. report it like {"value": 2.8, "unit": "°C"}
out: {"value": -5, "unit": "°C"}
